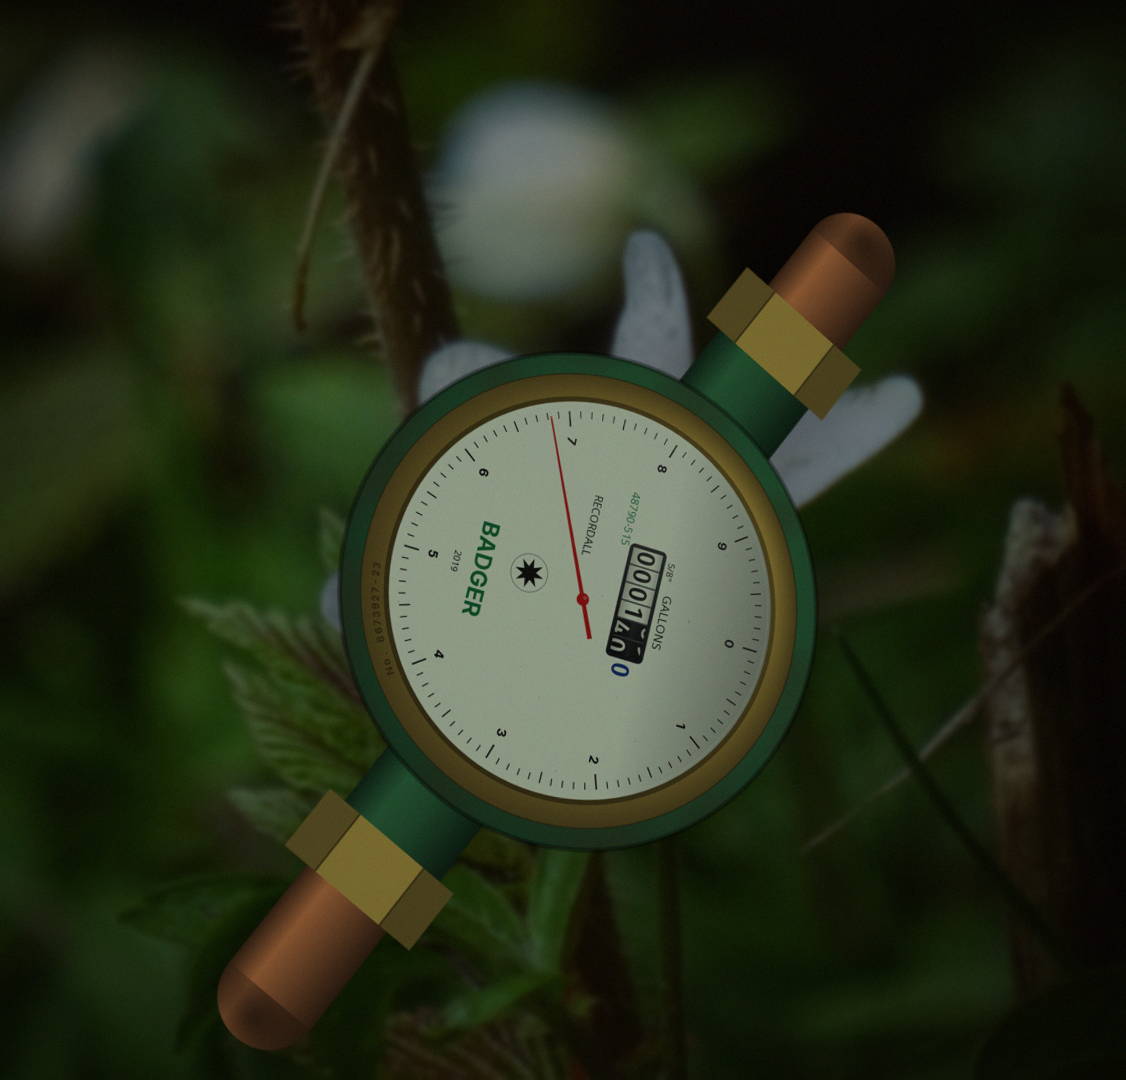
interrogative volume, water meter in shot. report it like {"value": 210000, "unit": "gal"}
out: {"value": 1396.8, "unit": "gal"}
